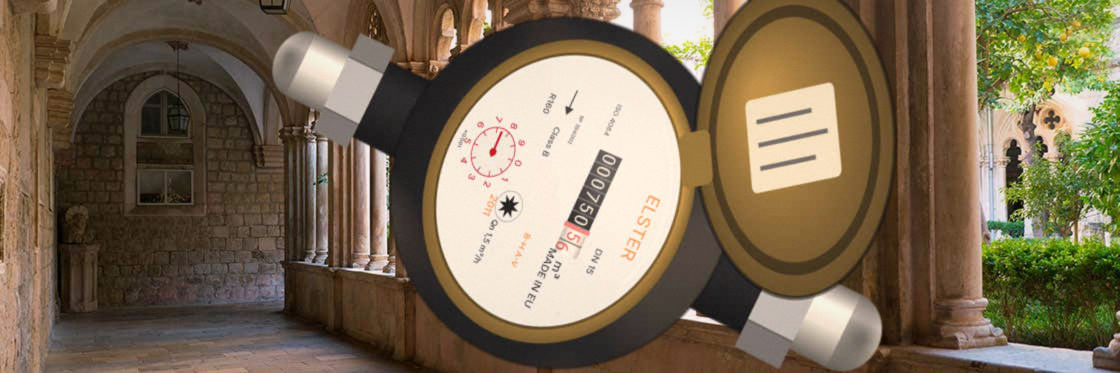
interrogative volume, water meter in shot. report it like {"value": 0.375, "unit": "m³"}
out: {"value": 750.557, "unit": "m³"}
